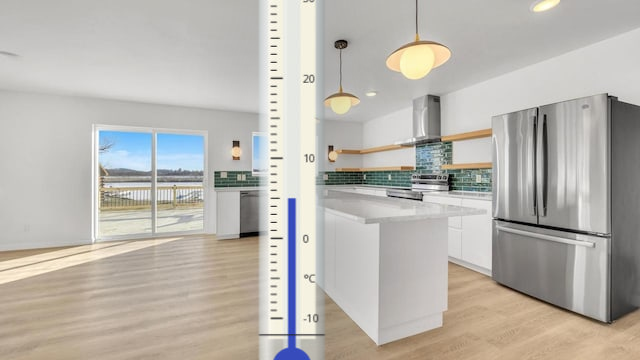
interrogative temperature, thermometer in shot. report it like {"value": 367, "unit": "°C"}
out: {"value": 5, "unit": "°C"}
